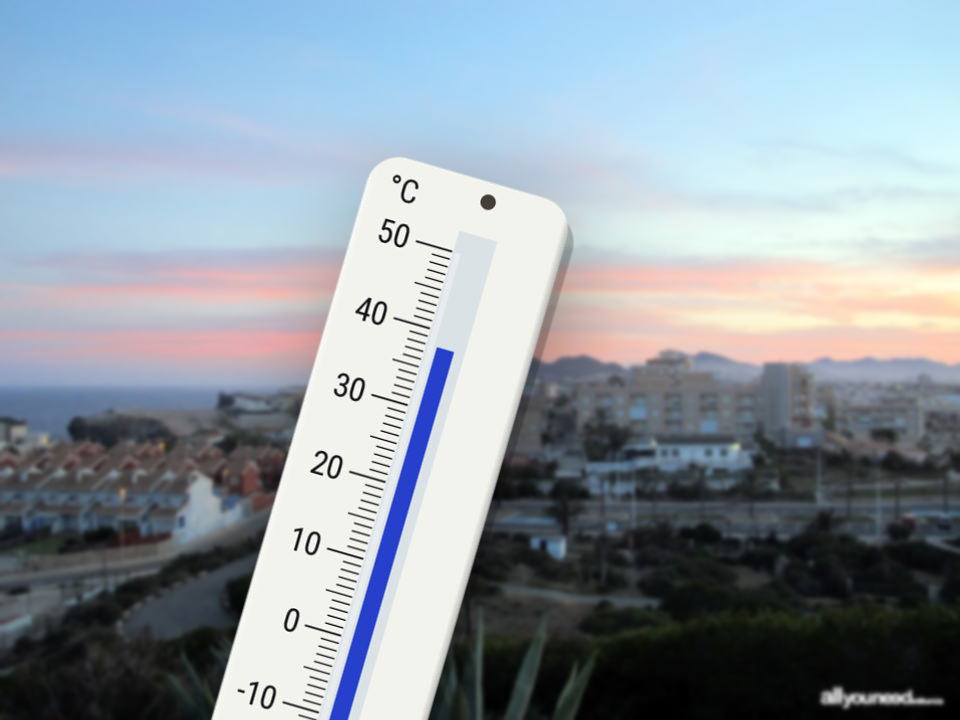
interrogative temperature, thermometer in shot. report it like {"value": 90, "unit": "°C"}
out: {"value": 38, "unit": "°C"}
